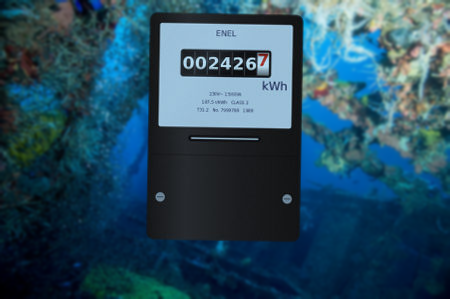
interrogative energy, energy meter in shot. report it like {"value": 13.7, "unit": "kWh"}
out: {"value": 2426.7, "unit": "kWh"}
